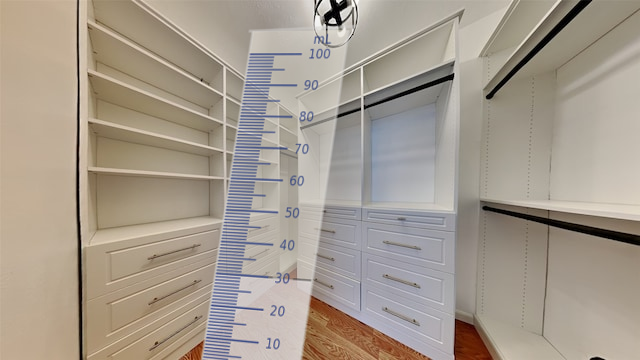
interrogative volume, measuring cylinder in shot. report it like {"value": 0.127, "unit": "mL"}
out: {"value": 30, "unit": "mL"}
